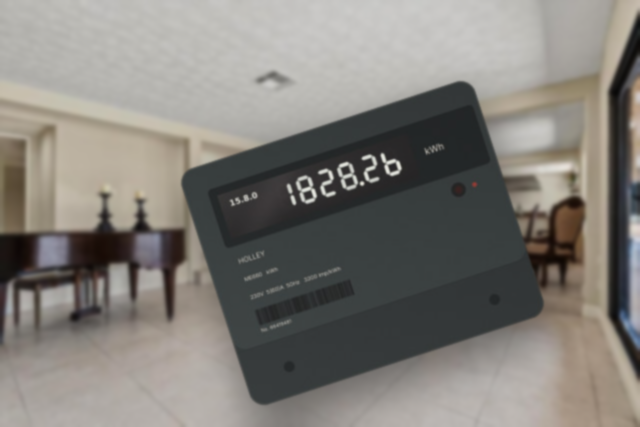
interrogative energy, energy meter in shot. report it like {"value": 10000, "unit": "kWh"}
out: {"value": 1828.26, "unit": "kWh"}
